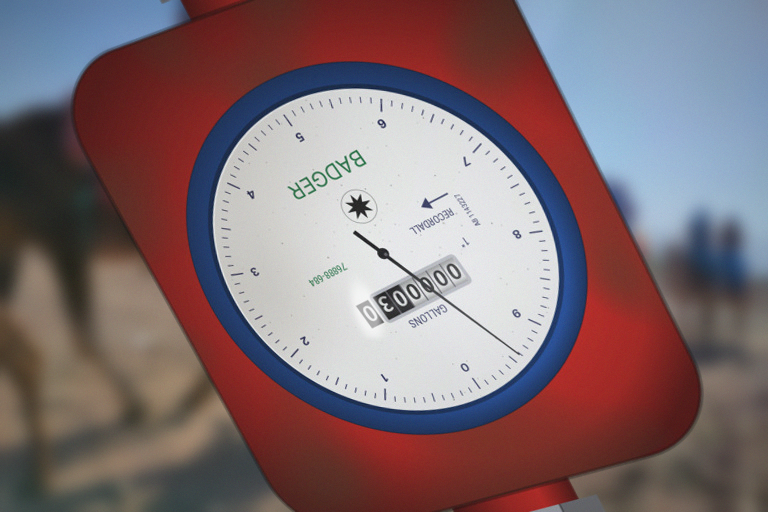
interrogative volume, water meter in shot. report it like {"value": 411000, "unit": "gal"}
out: {"value": 29.4, "unit": "gal"}
